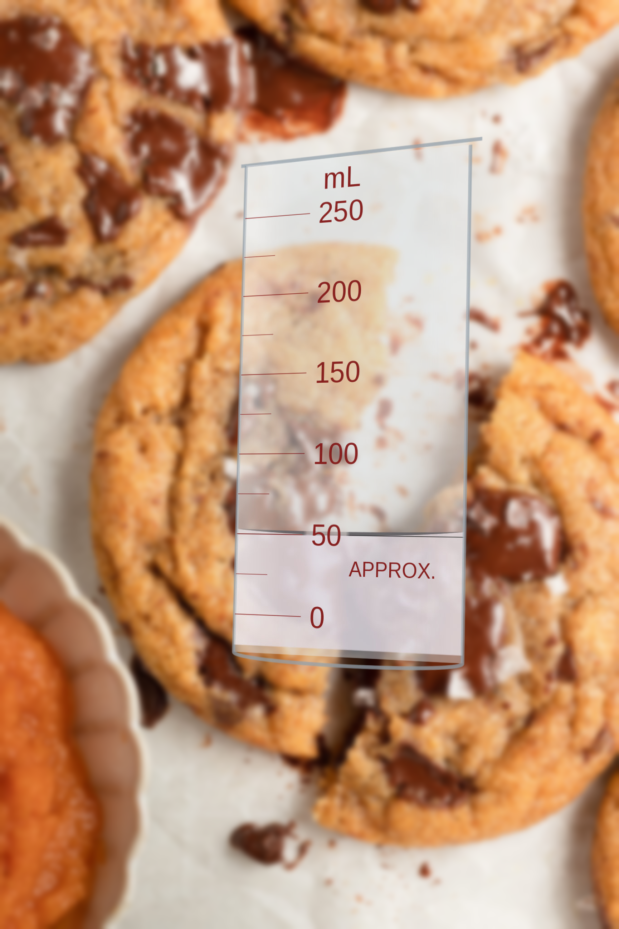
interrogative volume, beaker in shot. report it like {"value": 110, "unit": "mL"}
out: {"value": 50, "unit": "mL"}
